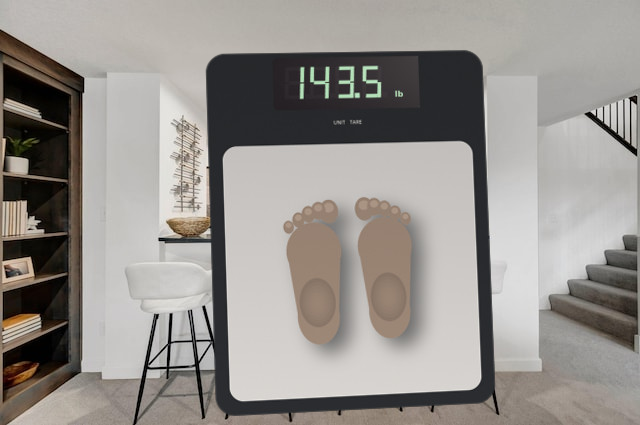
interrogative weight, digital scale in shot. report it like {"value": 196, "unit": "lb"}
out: {"value": 143.5, "unit": "lb"}
